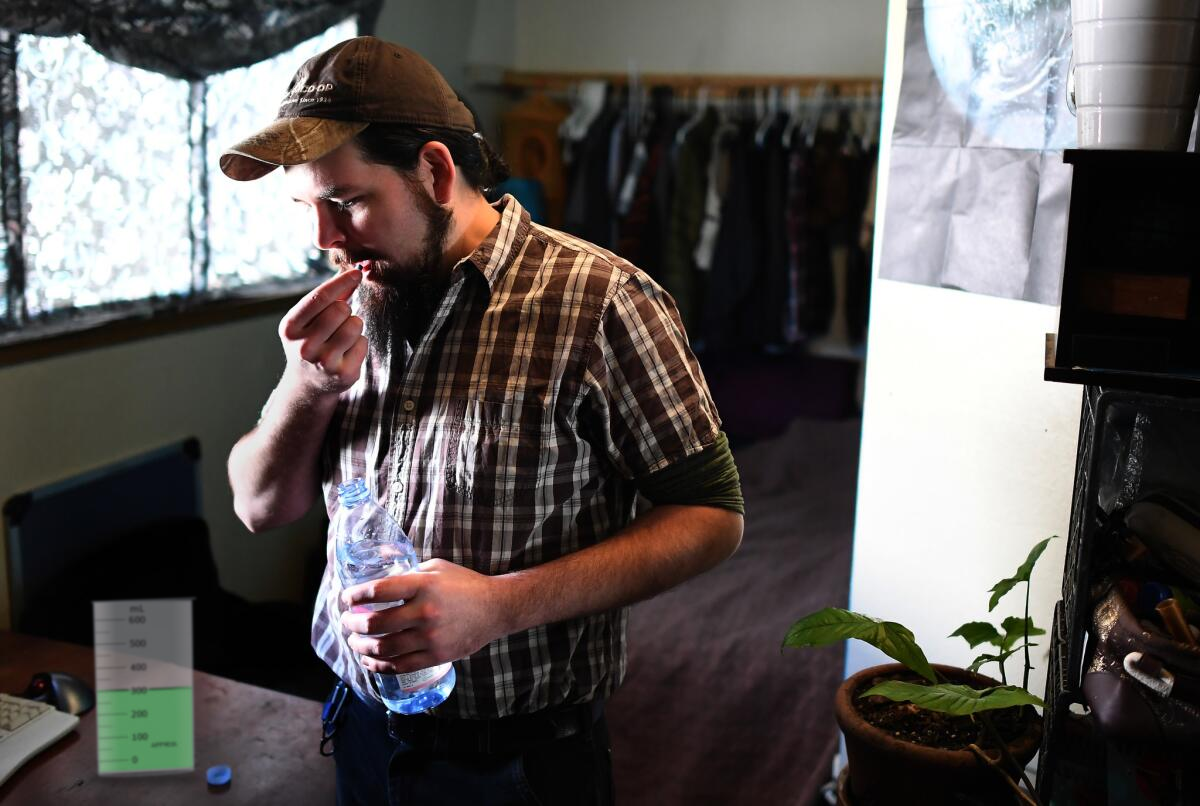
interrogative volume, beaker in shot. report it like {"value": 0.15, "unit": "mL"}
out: {"value": 300, "unit": "mL"}
